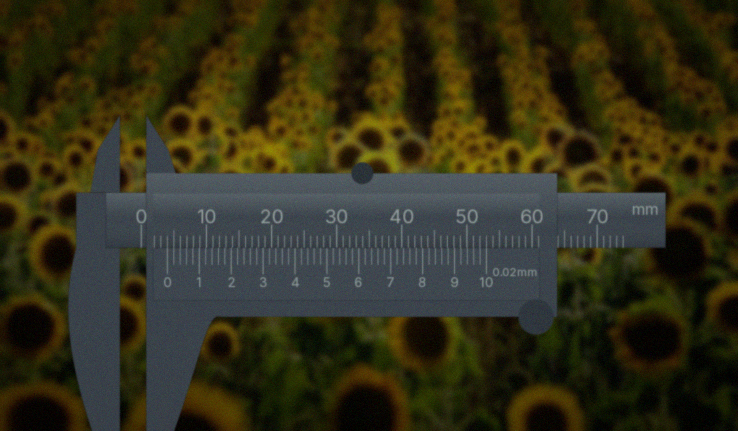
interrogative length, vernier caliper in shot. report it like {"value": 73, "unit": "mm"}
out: {"value": 4.0, "unit": "mm"}
